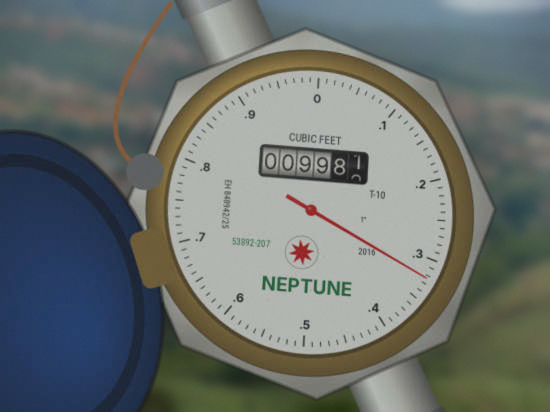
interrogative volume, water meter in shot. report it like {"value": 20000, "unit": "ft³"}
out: {"value": 9981.32, "unit": "ft³"}
